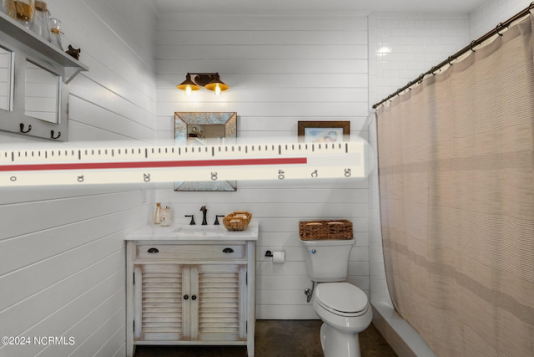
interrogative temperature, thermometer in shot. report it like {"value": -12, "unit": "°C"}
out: {"value": 44, "unit": "°C"}
